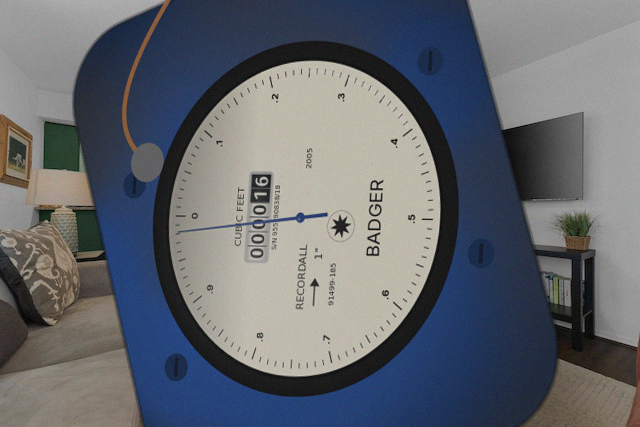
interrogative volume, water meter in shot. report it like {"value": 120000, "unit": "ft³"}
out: {"value": 15.98, "unit": "ft³"}
